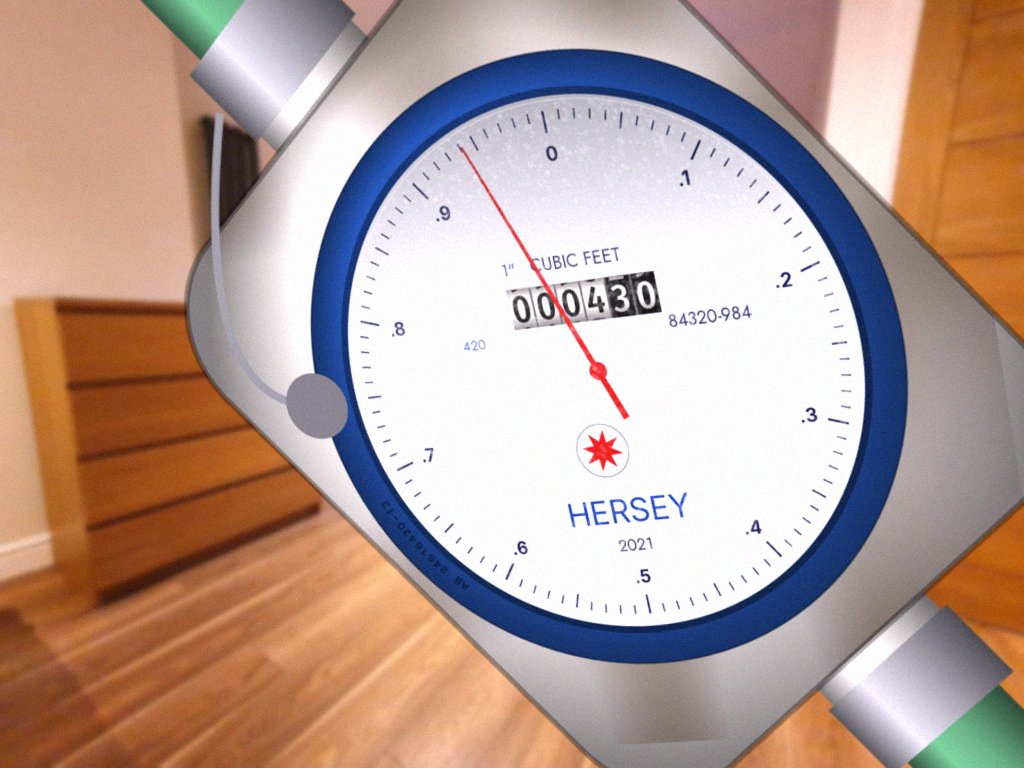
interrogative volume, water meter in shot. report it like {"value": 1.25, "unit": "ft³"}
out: {"value": 429.94, "unit": "ft³"}
